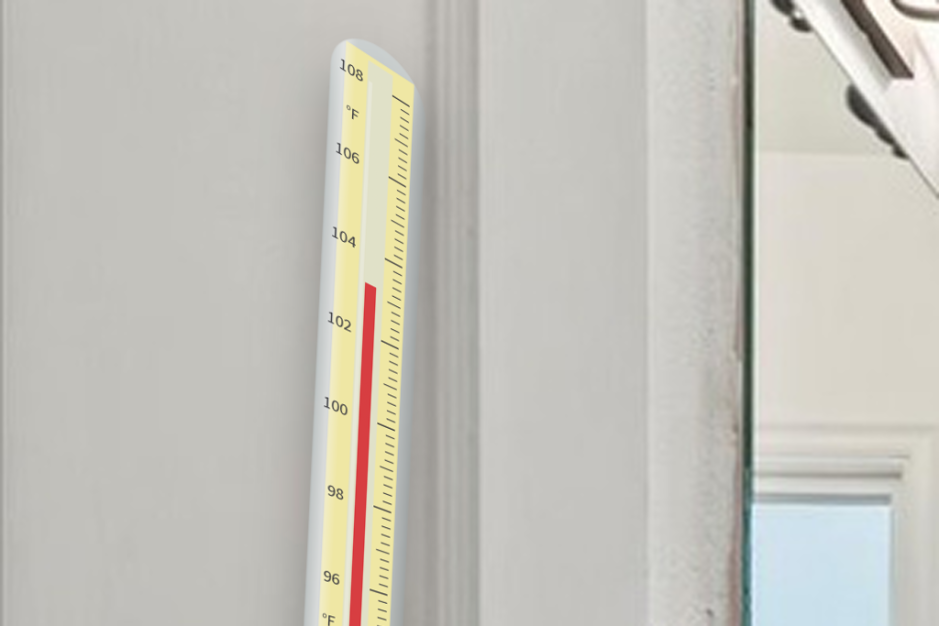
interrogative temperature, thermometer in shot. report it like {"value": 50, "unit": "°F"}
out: {"value": 103.2, "unit": "°F"}
